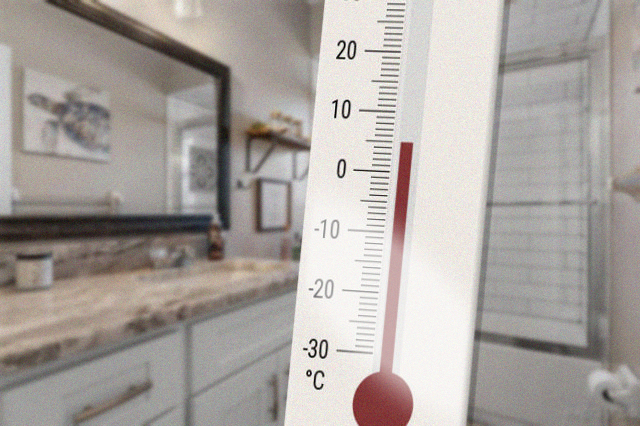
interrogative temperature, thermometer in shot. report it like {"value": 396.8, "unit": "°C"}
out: {"value": 5, "unit": "°C"}
